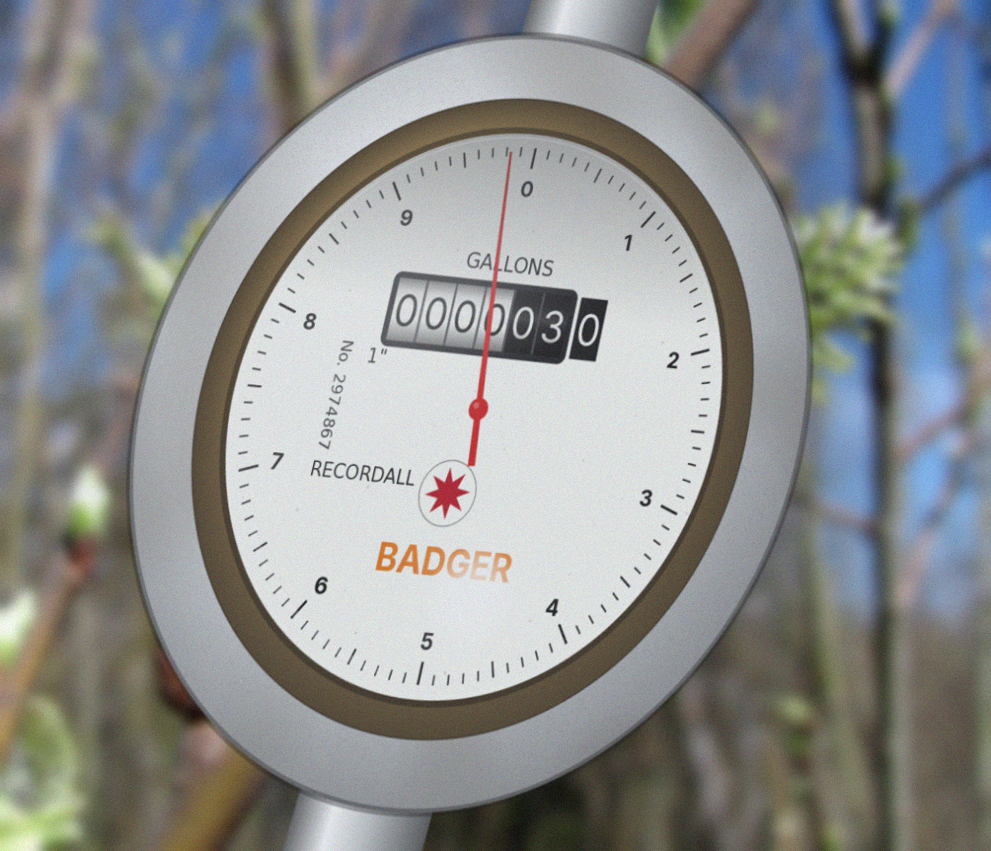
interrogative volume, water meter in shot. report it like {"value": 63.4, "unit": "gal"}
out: {"value": 29.8, "unit": "gal"}
